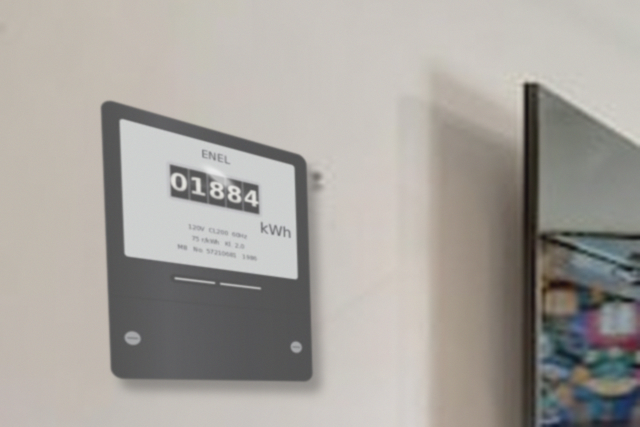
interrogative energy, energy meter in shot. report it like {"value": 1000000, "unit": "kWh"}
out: {"value": 1884, "unit": "kWh"}
